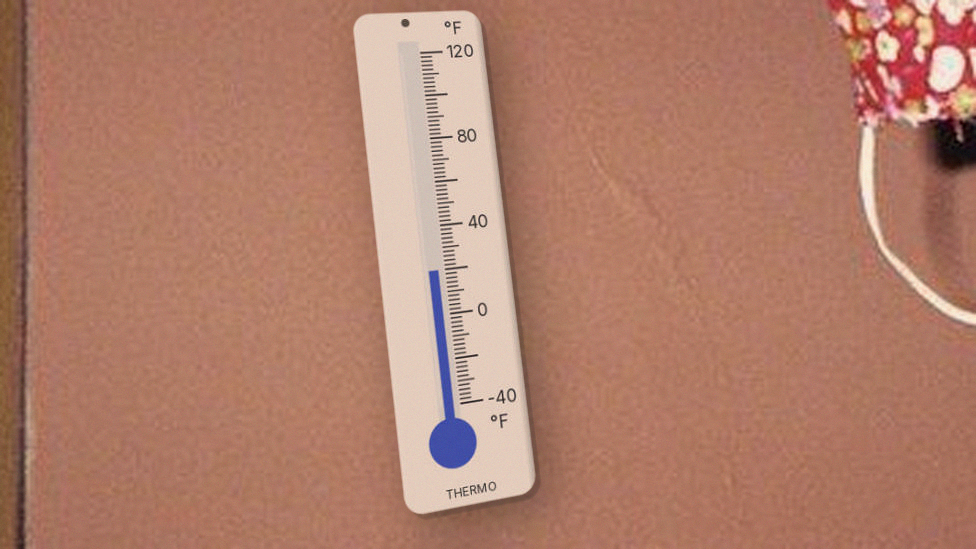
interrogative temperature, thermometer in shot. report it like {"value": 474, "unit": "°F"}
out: {"value": 20, "unit": "°F"}
